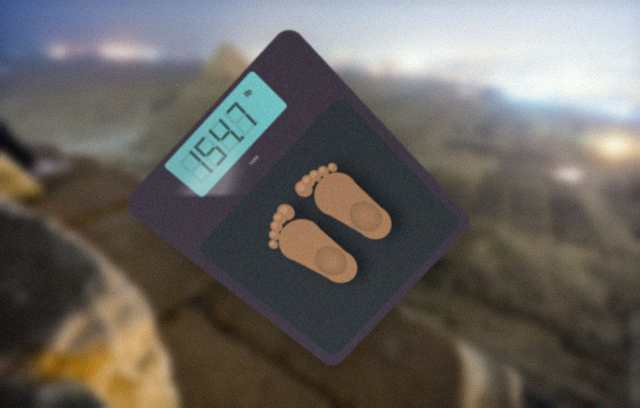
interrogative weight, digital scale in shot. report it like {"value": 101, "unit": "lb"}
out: {"value": 154.7, "unit": "lb"}
